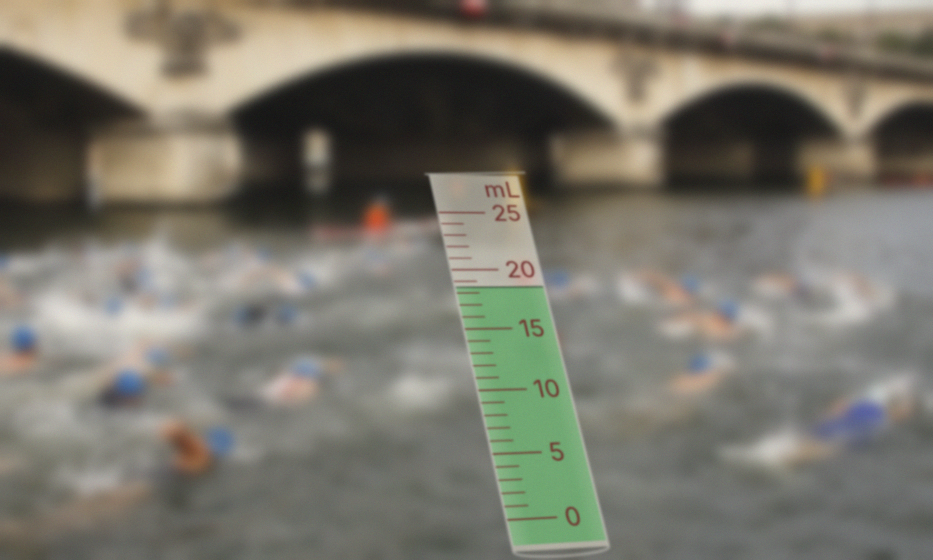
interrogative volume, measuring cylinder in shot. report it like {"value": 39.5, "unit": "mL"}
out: {"value": 18.5, "unit": "mL"}
